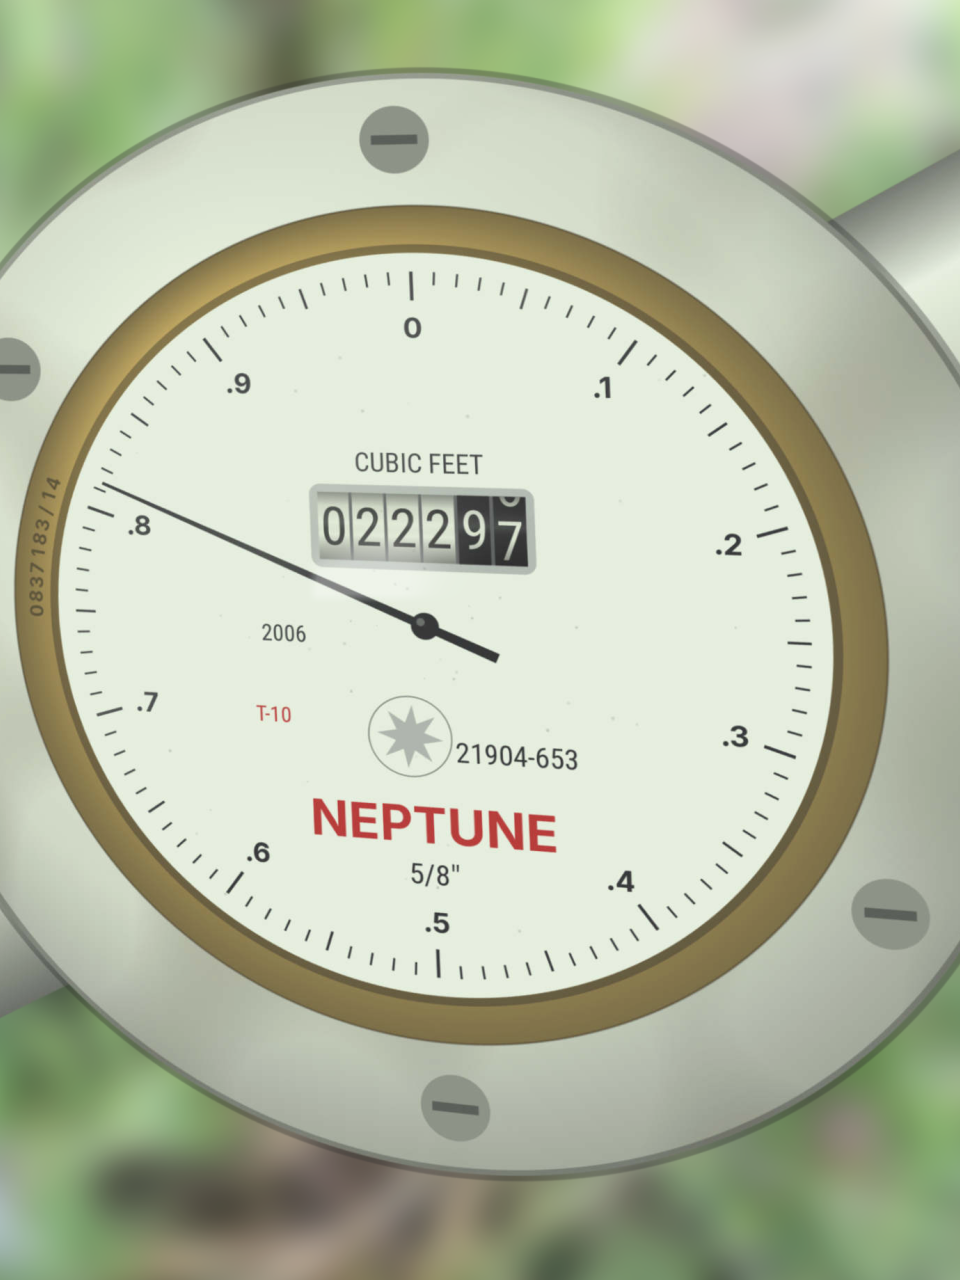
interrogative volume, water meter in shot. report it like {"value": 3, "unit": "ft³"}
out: {"value": 22296.81, "unit": "ft³"}
